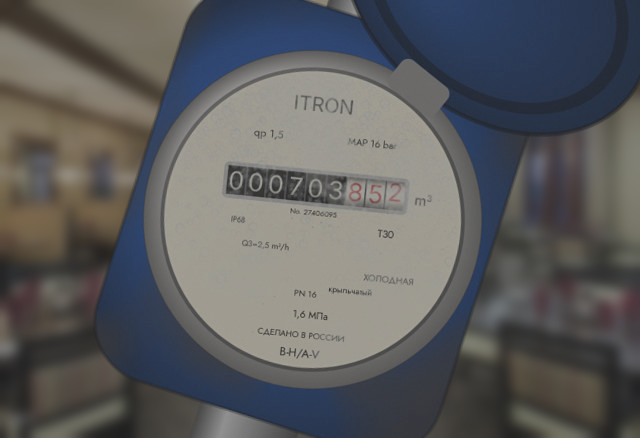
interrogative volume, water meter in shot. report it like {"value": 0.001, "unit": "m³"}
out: {"value": 703.852, "unit": "m³"}
